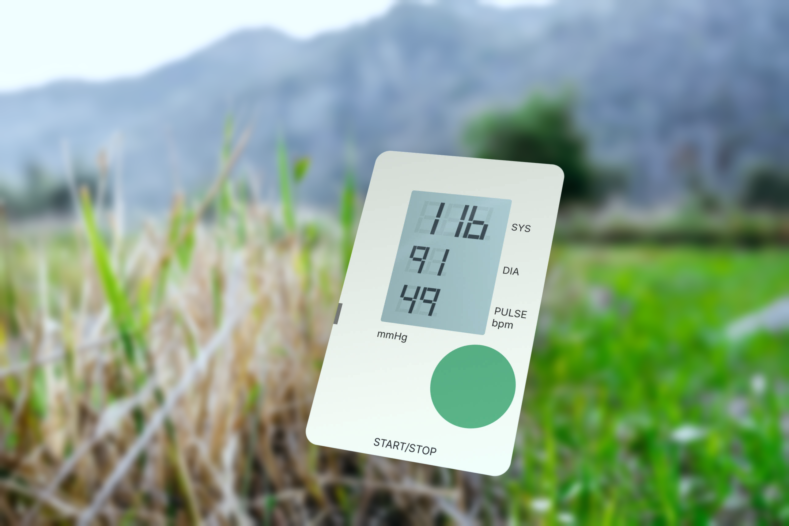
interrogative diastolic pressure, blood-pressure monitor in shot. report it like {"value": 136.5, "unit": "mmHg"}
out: {"value": 91, "unit": "mmHg"}
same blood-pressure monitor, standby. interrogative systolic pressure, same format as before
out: {"value": 116, "unit": "mmHg"}
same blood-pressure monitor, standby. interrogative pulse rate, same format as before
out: {"value": 49, "unit": "bpm"}
